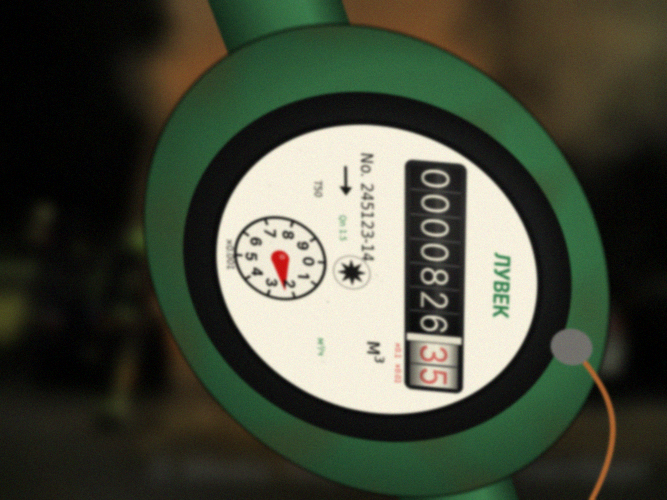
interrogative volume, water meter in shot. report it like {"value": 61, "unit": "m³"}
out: {"value": 826.352, "unit": "m³"}
